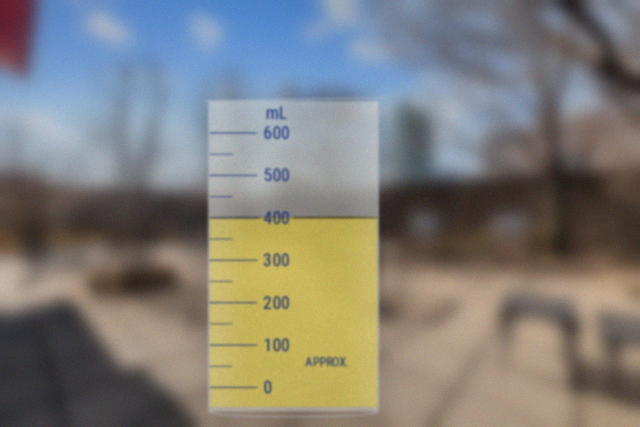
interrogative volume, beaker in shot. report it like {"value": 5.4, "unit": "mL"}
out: {"value": 400, "unit": "mL"}
